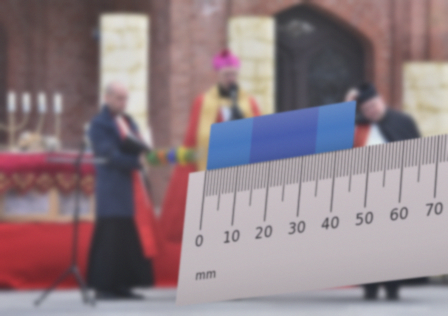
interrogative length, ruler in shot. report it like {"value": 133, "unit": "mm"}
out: {"value": 45, "unit": "mm"}
